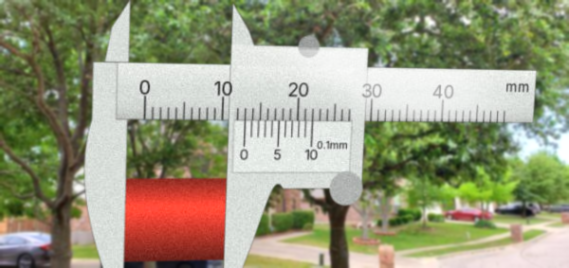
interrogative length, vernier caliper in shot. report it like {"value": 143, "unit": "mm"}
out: {"value": 13.0, "unit": "mm"}
